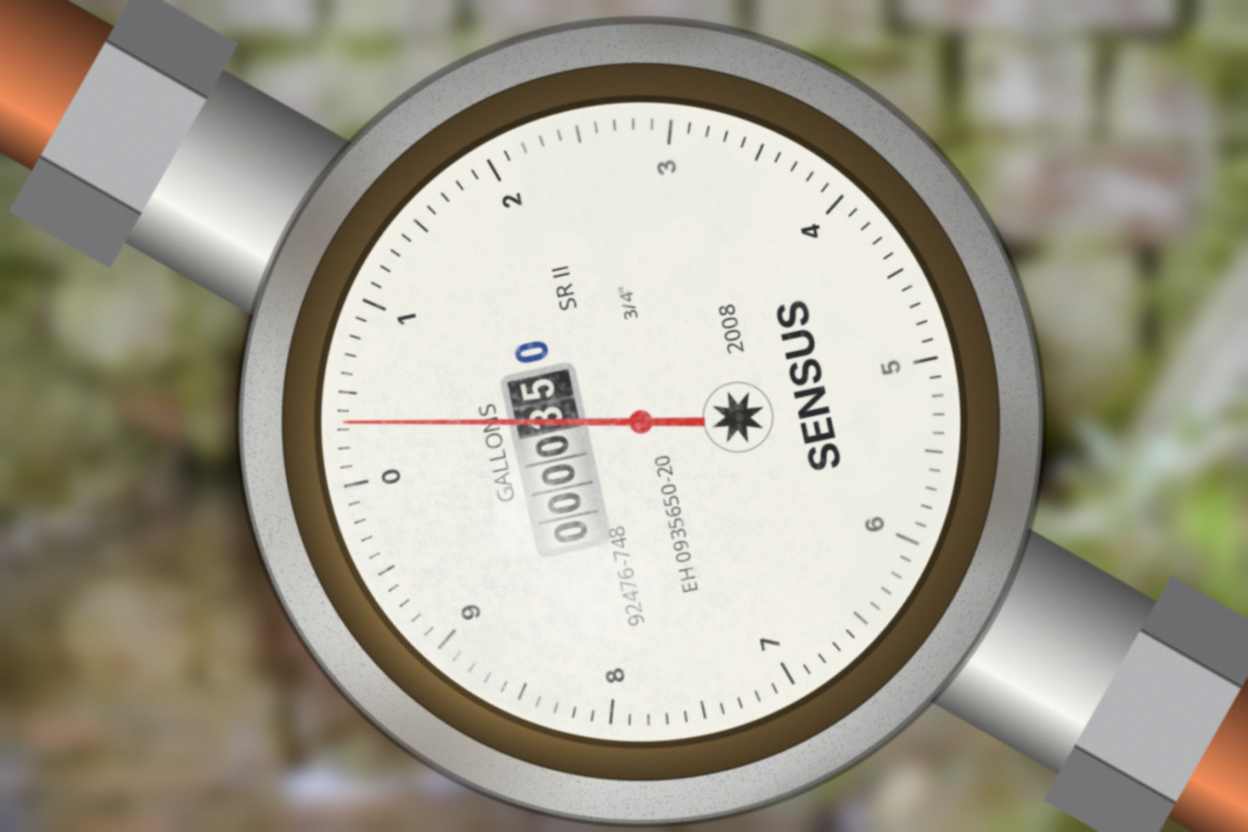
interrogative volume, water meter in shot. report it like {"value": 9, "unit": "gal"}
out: {"value": 350.3, "unit": "gal"}
